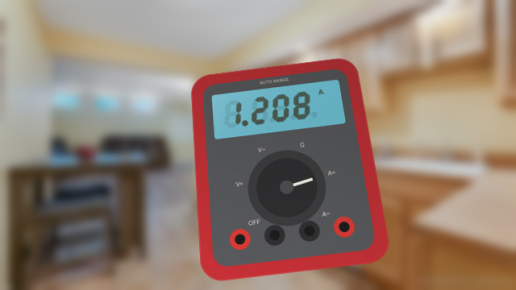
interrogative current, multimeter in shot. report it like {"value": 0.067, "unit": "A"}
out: {"value": 1.208, "unit": "A"}
